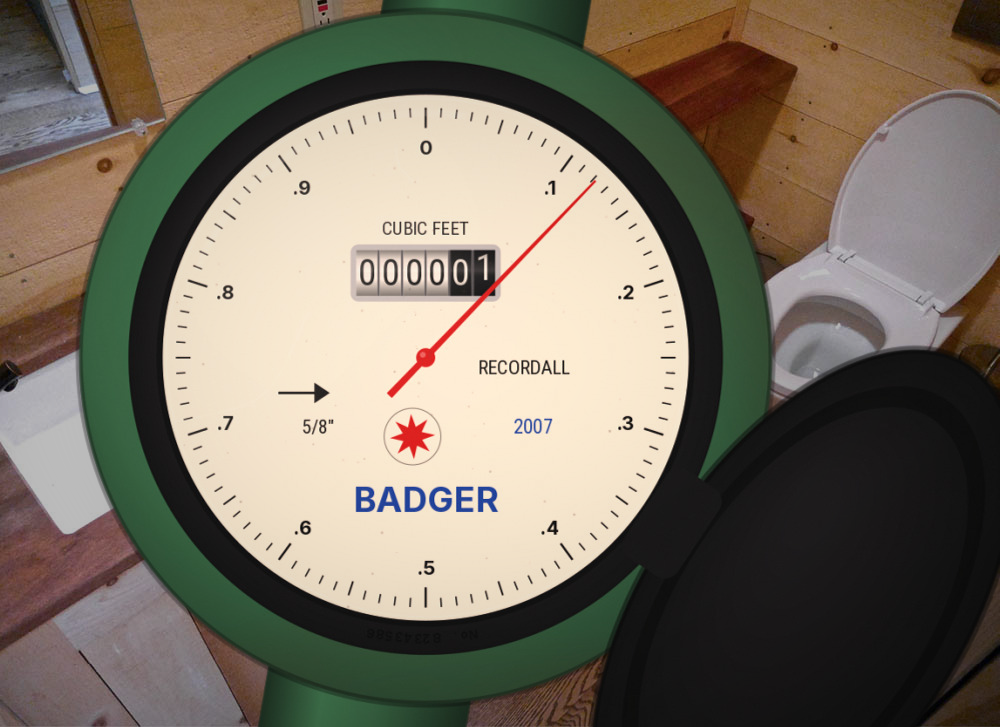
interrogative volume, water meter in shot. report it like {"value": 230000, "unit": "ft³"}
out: {"value": 1.12, "unit": "ft³"}
